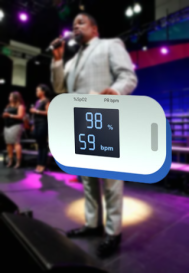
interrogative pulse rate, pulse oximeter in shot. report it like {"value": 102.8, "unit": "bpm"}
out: {"value": 59, "unit": "bpm"}
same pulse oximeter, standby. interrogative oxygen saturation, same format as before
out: {"value": 98, "unit": "%"}
